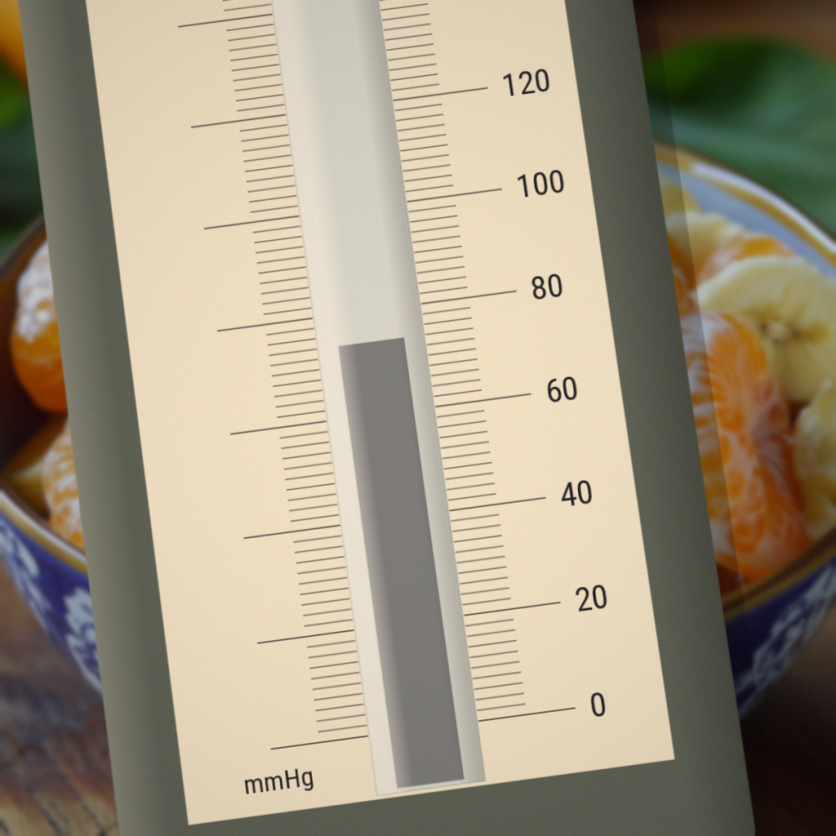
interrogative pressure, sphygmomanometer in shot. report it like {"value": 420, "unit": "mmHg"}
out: {"value": 74, "unit": "mmHg"}
